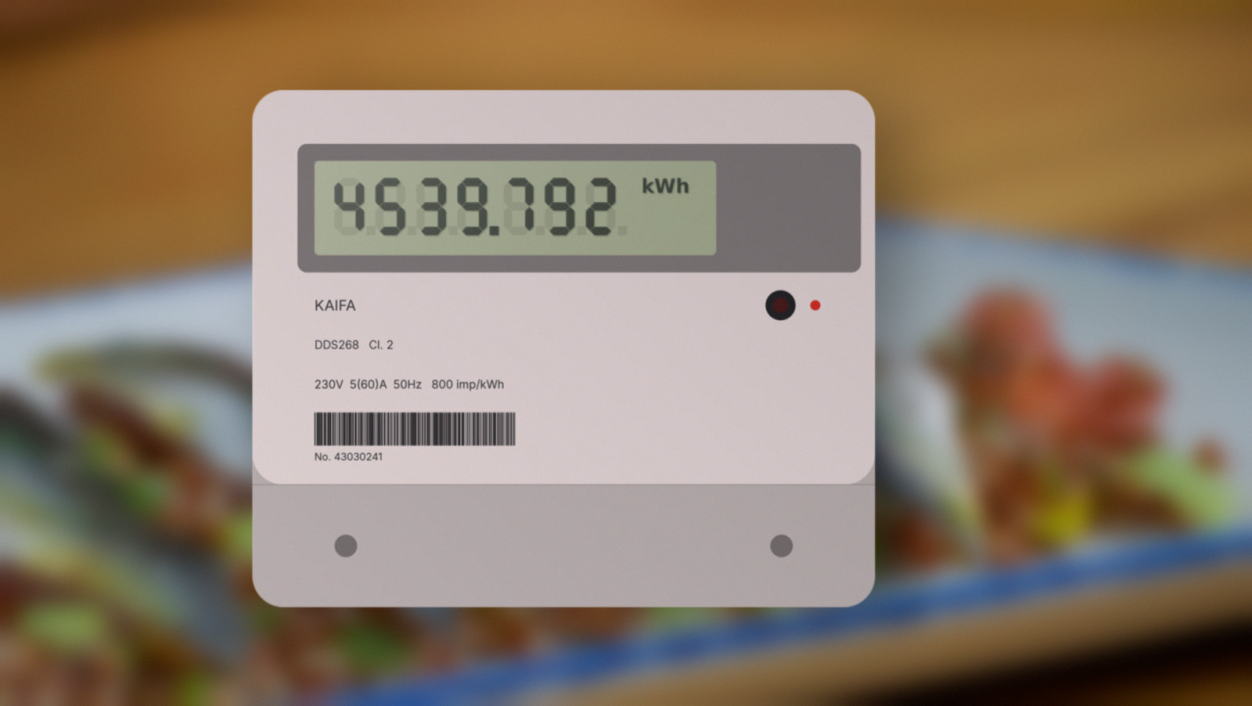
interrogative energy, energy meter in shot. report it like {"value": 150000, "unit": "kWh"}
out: {"value": 4539.792, "unit": "kWh"}
